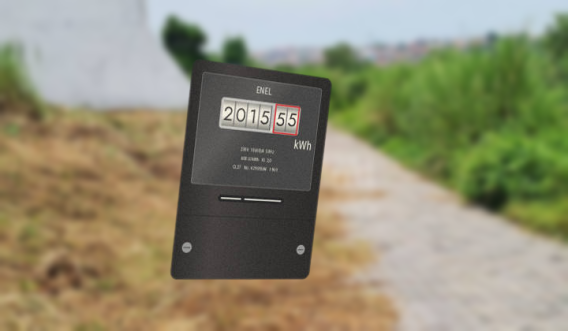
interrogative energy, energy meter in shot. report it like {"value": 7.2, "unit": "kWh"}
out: {"value": 2015.55, "unit": "kWh"}
